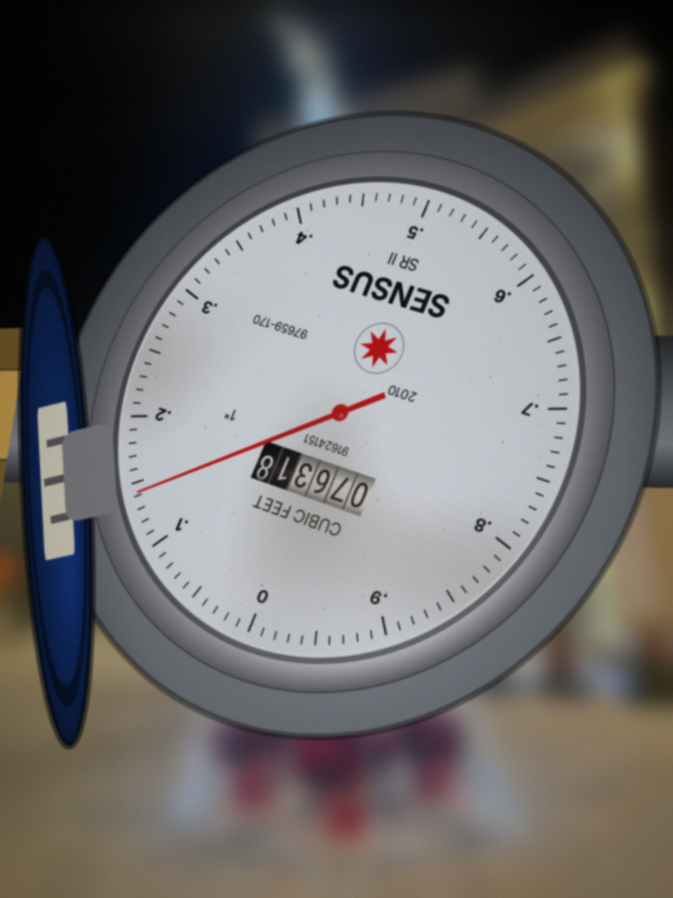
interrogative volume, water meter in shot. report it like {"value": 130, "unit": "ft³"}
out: {"value": 76318.14, "unit": "ft³"}
